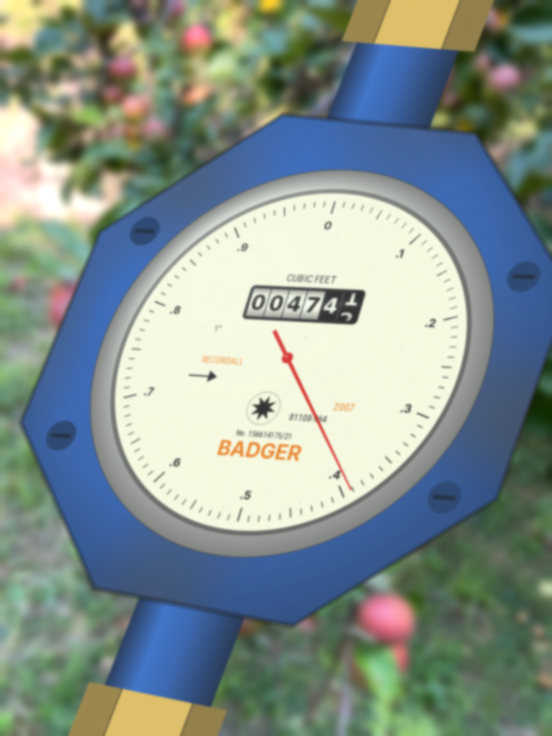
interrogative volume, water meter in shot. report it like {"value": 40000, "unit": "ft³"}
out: {"value": 4741.39, "unit": "ft³"}
